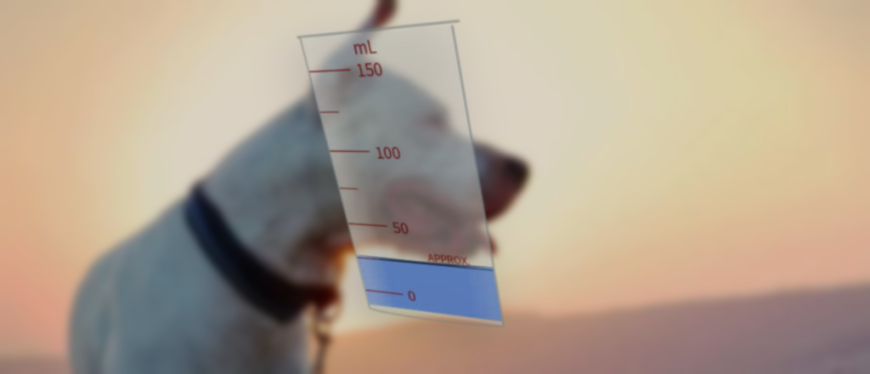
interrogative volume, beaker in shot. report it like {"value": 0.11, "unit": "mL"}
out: {"value": 25, "unit": "mL"}
